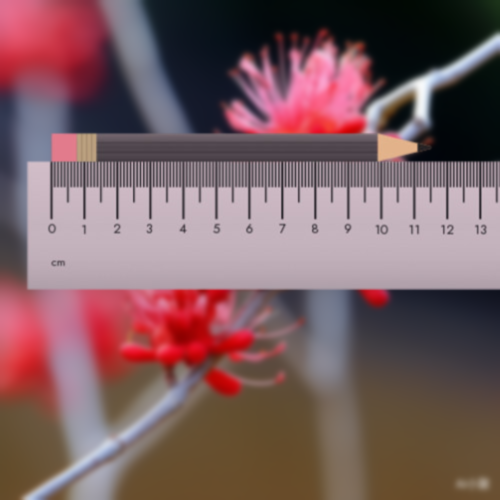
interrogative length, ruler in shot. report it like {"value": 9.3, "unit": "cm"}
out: {"value": 11.5, "unit": "cm"}
